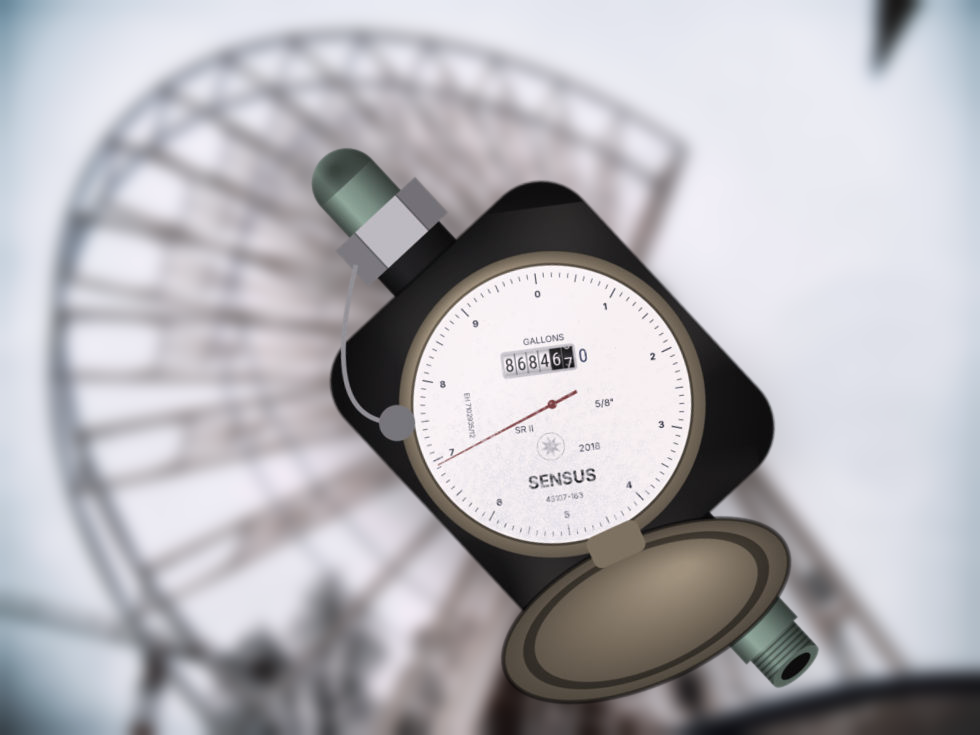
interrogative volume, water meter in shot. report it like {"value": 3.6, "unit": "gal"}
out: {"value": 8684666.9, "unit": "gal"}
